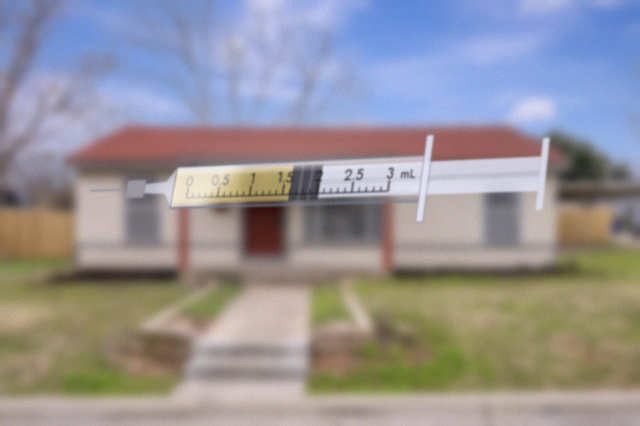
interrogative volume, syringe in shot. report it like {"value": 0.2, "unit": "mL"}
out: {"value": 1.6, "unit": "mL"}
